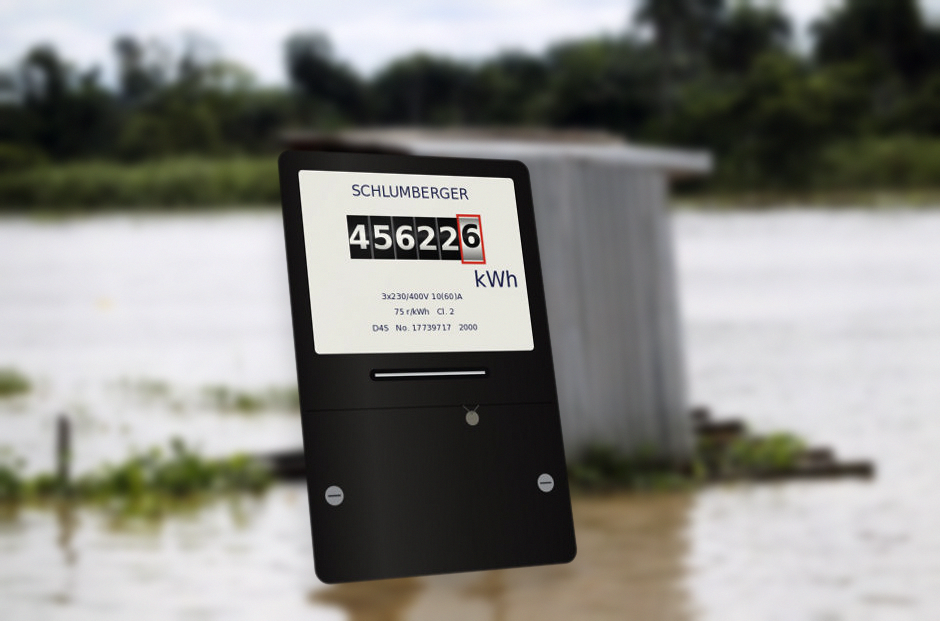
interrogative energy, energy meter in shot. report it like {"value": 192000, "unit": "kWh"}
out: {"value": 45622.6, "unit": "kWh"}
